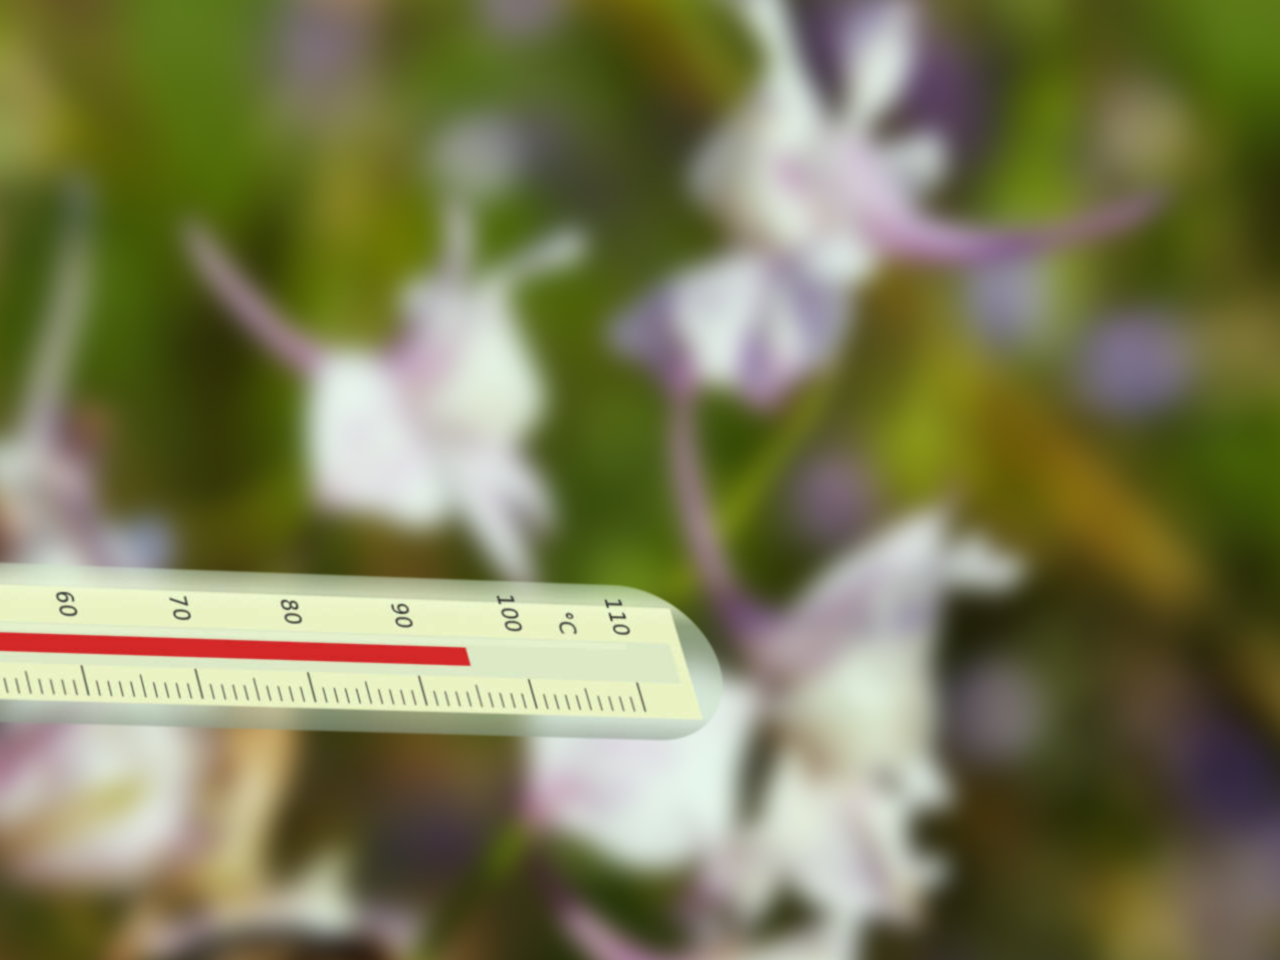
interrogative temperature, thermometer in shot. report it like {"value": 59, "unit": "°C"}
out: {"value": 95, "unit": "°C"}
